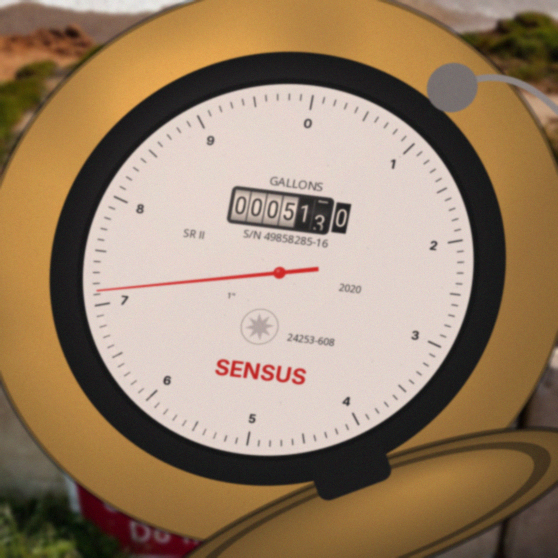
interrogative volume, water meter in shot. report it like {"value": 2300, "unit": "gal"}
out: {"value": 5127.1, "unit": "gal"}
